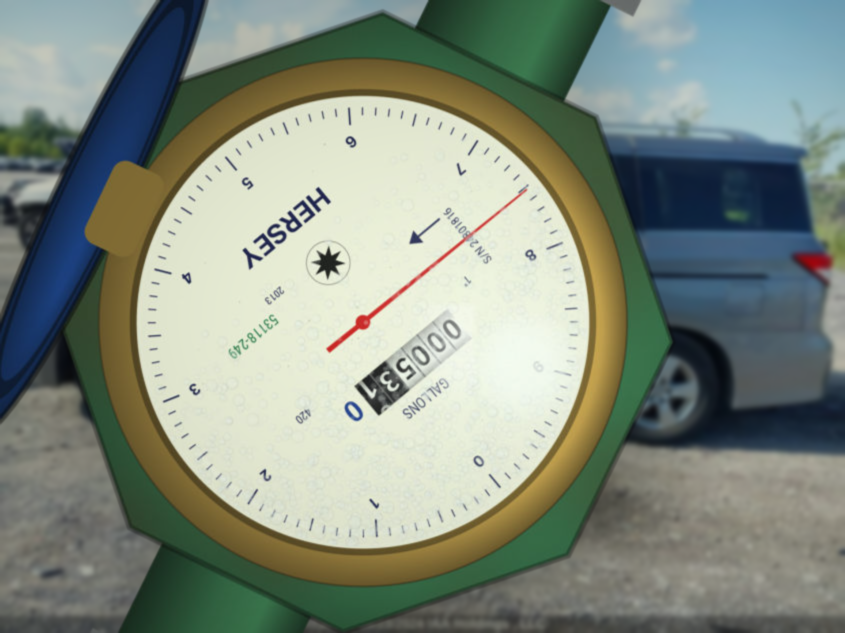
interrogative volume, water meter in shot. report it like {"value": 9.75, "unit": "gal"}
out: {"value": 5307.5, "unit": "gal"}
